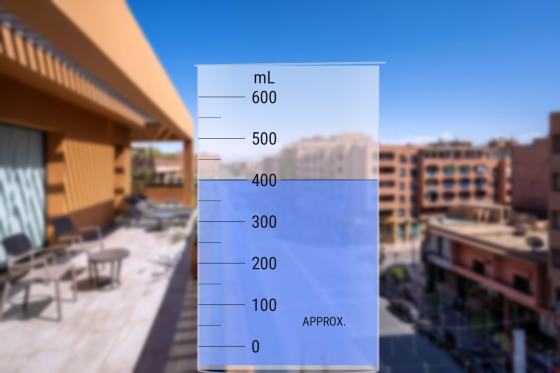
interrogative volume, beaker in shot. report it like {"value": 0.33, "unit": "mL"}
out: {"value": 400, "unit": "mL"}
